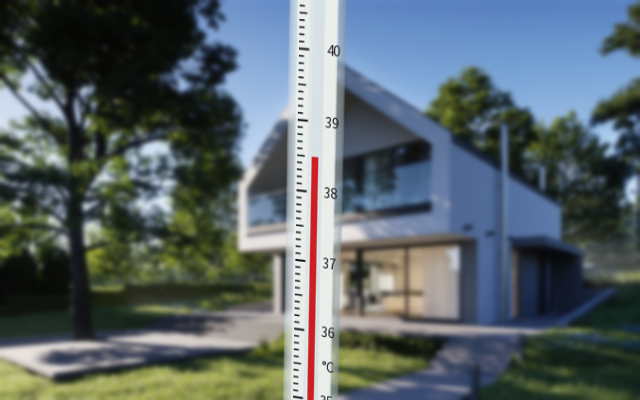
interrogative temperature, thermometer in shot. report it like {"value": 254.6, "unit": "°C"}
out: {"value": 38.5, "unit": "°C"}
